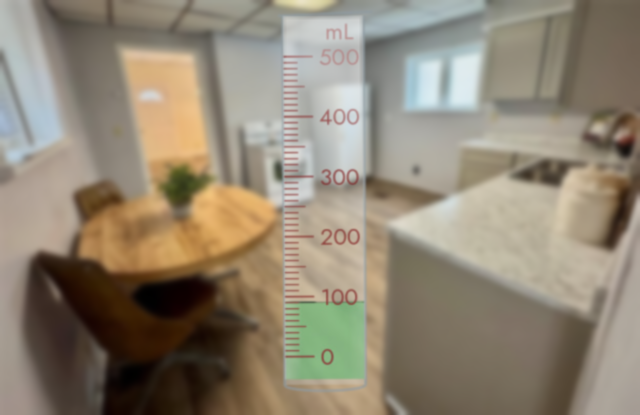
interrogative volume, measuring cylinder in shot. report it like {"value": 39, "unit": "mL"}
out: {"value": 90, "unit": "mL"}
